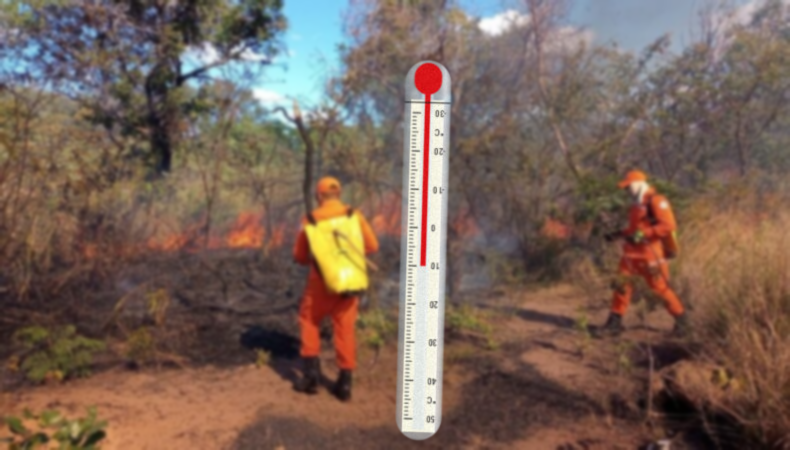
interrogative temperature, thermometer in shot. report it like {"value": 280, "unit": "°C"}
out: {"value": 10, "unit": "°C"}
